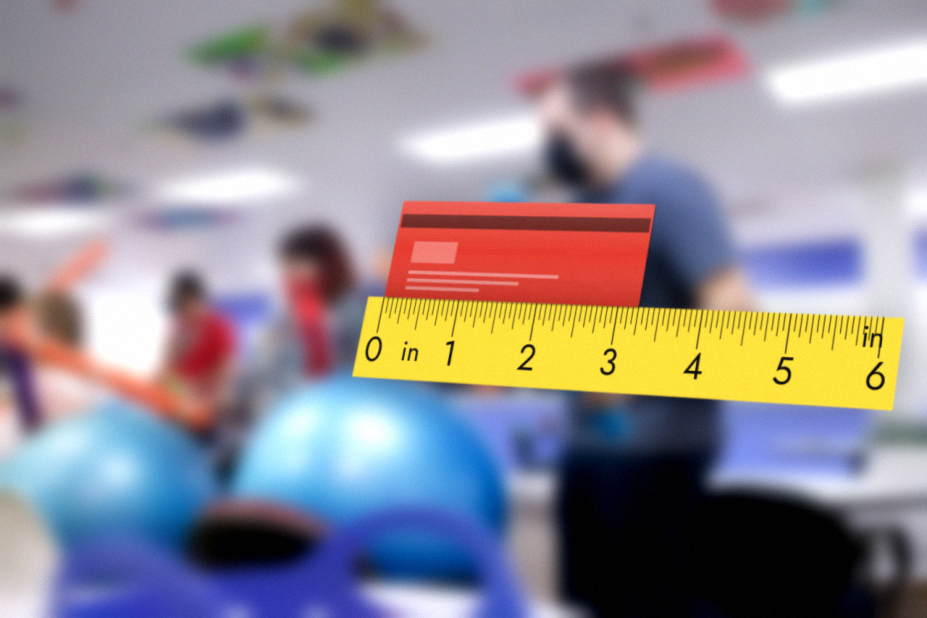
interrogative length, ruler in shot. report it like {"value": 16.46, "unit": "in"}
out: {"value": 3.25, "unit": "in"}
